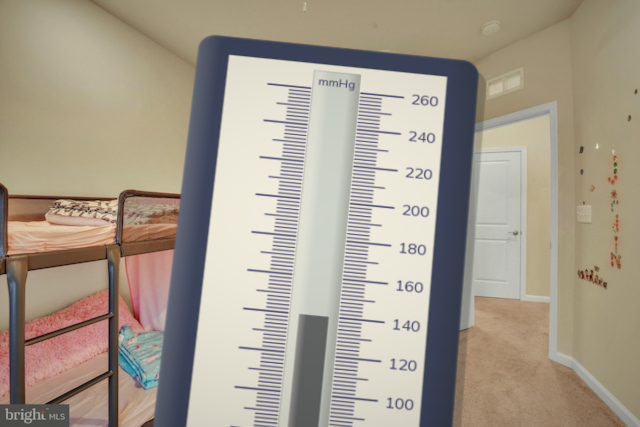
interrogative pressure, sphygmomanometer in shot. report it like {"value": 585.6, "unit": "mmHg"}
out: {"value": 140, "unit": "mmHg"}
